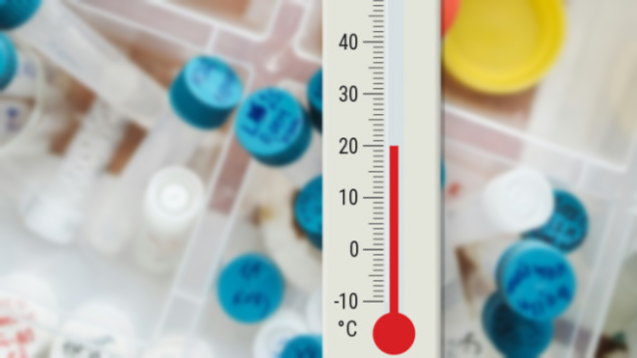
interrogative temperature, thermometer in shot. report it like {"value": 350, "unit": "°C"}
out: {"value": 20, "unit": "°C"}
